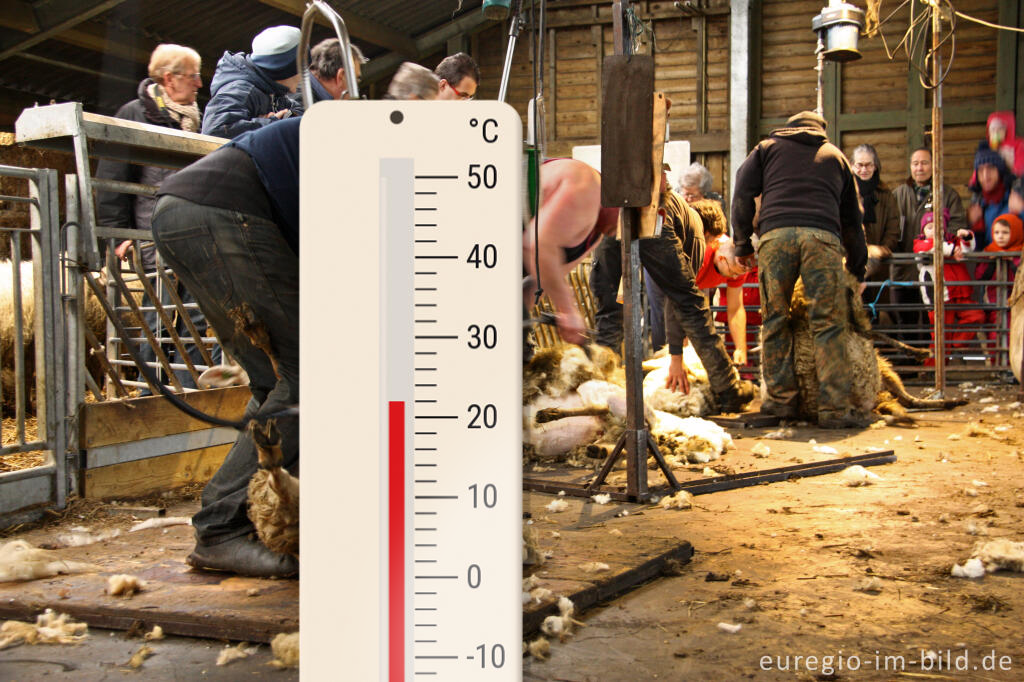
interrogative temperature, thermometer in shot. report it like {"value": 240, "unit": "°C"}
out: {"value": 22, "unit": "°C"}
